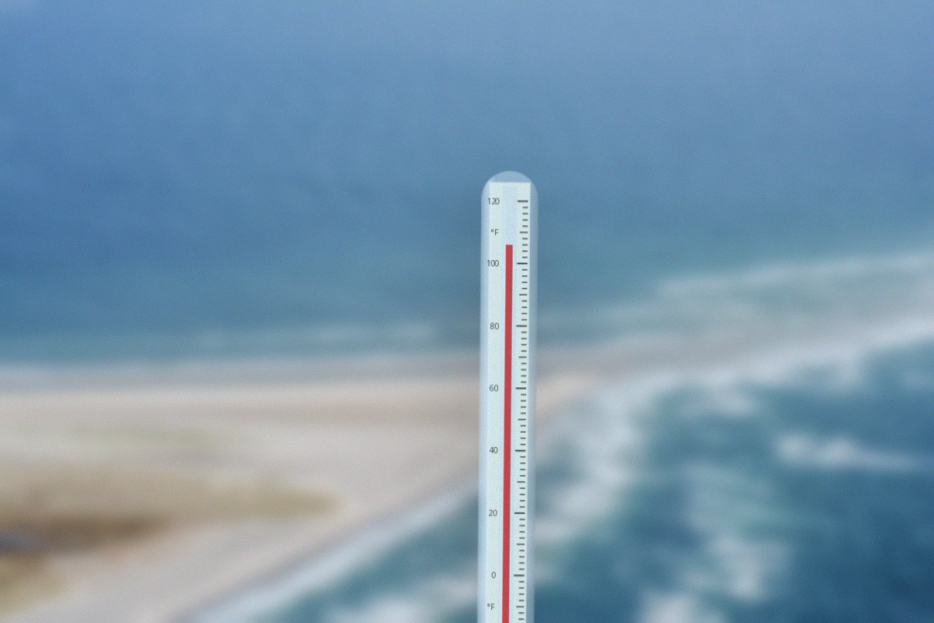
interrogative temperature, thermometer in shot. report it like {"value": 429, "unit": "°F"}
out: {"value": 106, "unit": "°F"}
